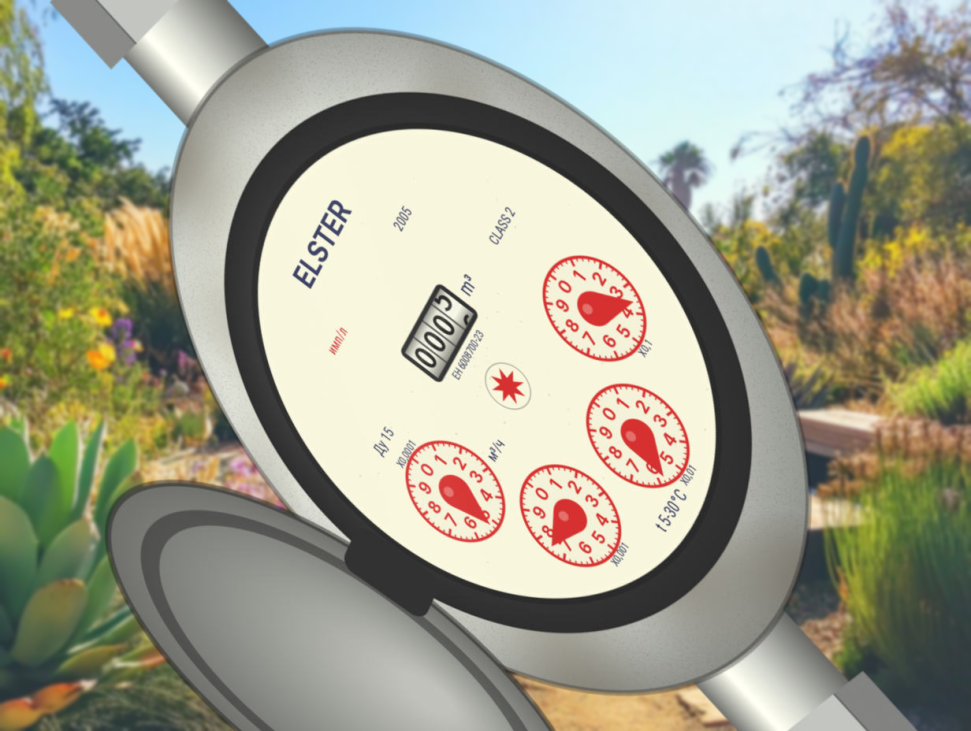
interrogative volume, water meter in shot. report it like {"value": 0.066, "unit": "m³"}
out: {"value": 5.3575, "unit": "m³"}
